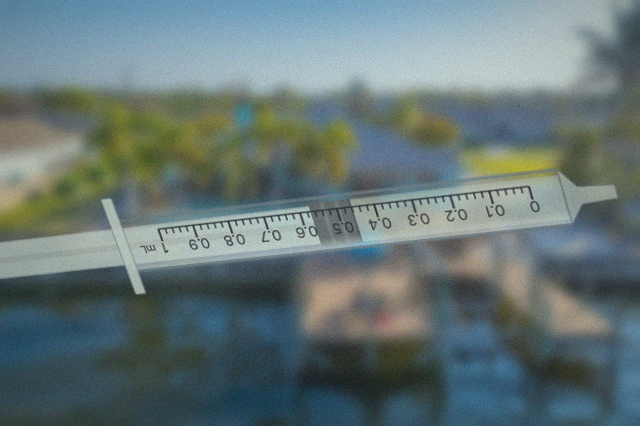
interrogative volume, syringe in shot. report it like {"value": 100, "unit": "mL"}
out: {"value": 0.46, "unit": "mL"}
